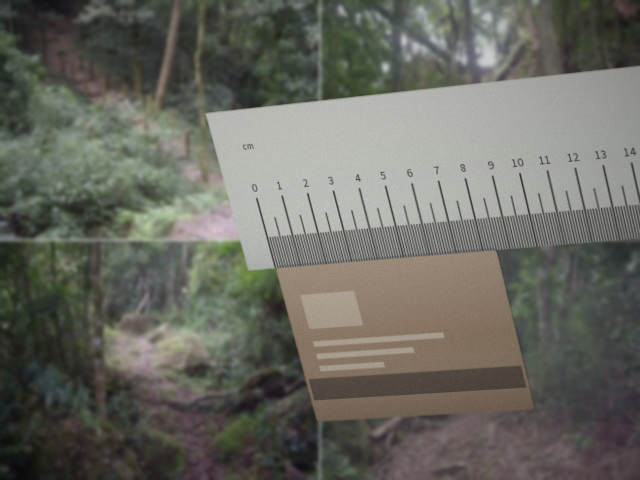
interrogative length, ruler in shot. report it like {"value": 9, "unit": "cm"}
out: {"value": 8.5, "unit": "cm"}
